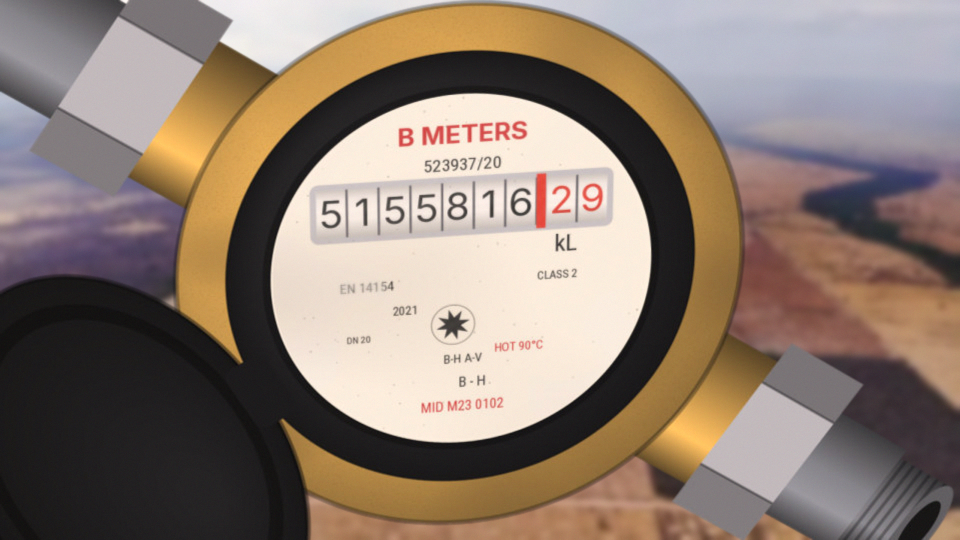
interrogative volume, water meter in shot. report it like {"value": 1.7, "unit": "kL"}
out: {"value": 5155816.29, "unit": "kL"}
